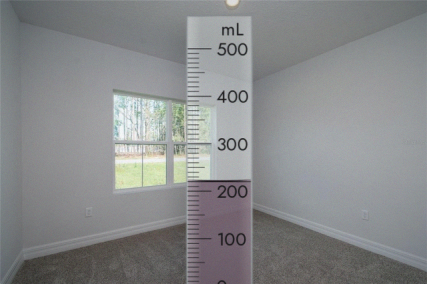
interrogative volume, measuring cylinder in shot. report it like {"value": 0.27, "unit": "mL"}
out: {"value": 220, "unit": "mL"}
